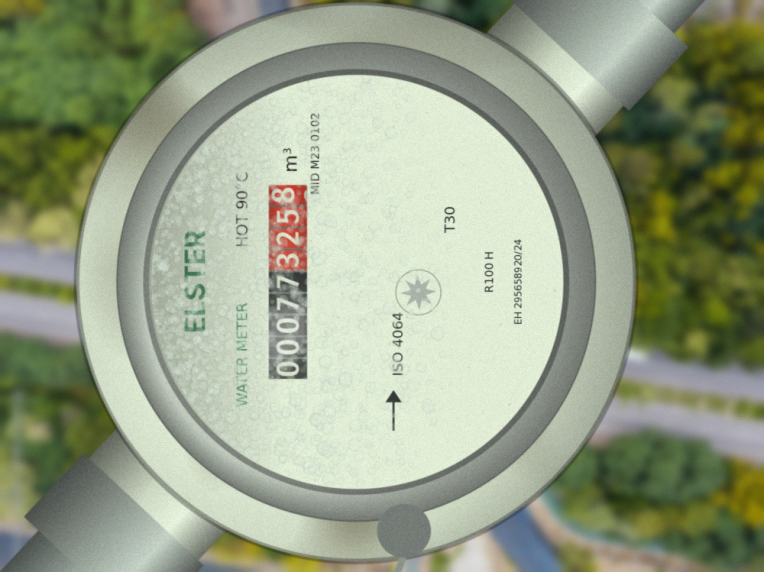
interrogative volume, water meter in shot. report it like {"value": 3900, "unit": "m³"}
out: {"value": 77.3258, "unit": "m³"}
